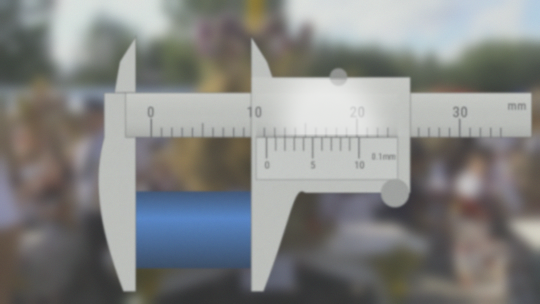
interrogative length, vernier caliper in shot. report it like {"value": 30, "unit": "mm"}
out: {"value": 11.2, "unit": "mm"}
